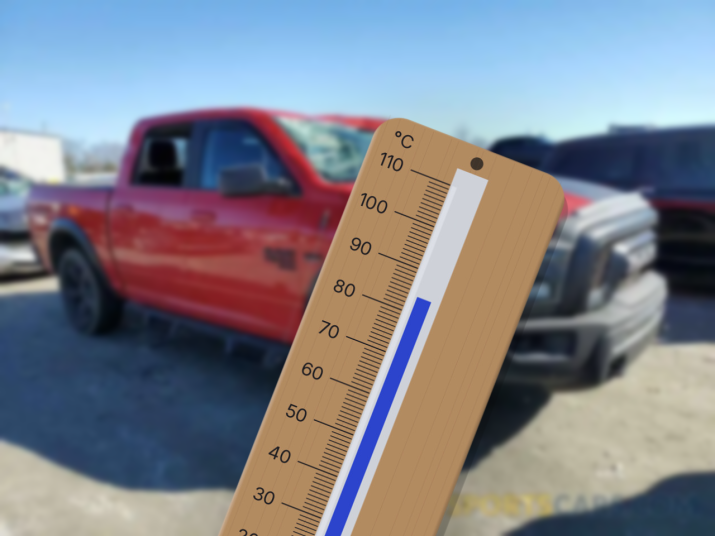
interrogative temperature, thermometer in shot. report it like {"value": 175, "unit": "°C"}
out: {"value": 84, "unit": "°C"}
